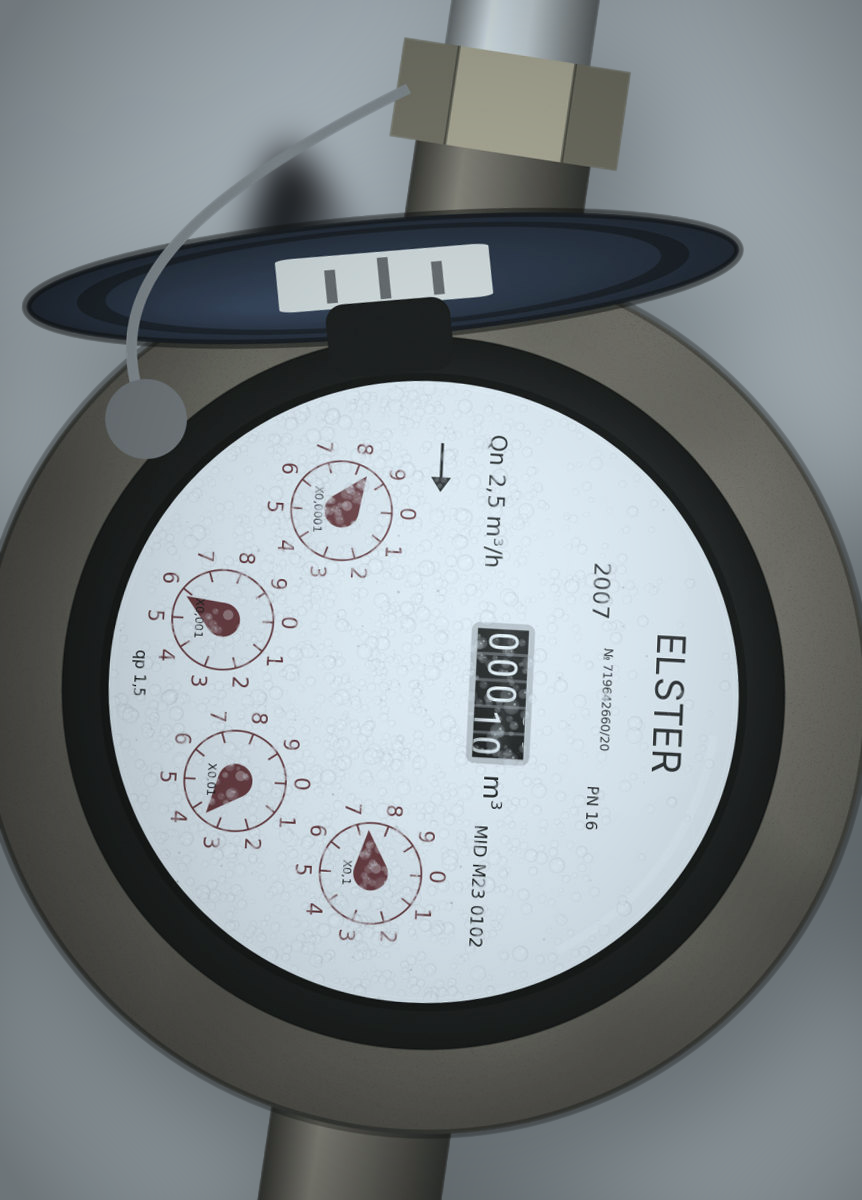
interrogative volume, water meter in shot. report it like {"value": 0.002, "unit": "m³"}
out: {"value": 9.7358, "unit": "m³"}
